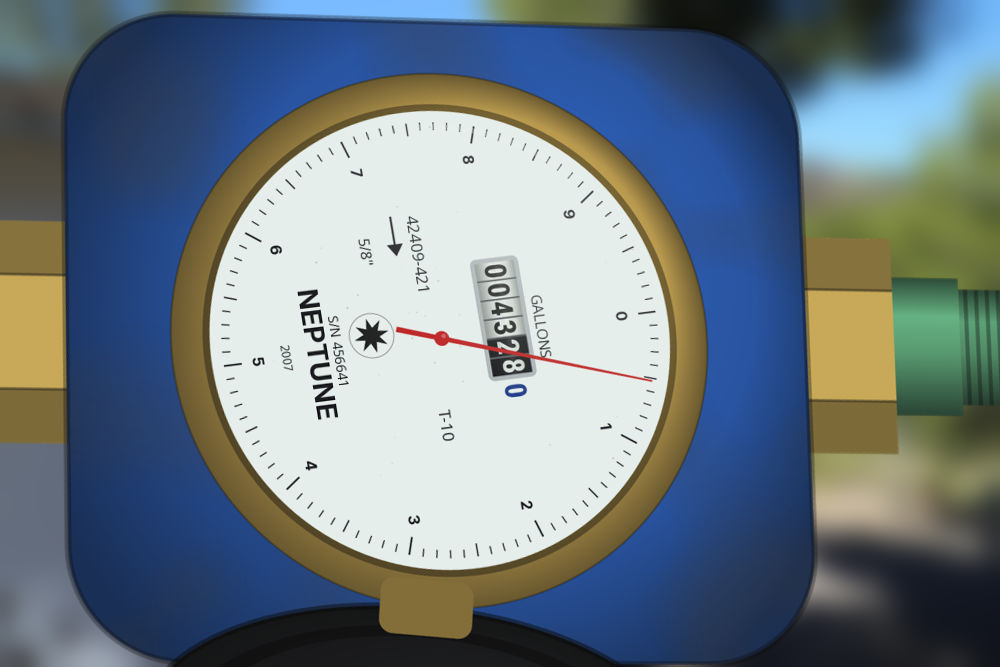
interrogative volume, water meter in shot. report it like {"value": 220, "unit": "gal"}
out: {"value": 43280.5, "unit": "gal"}
